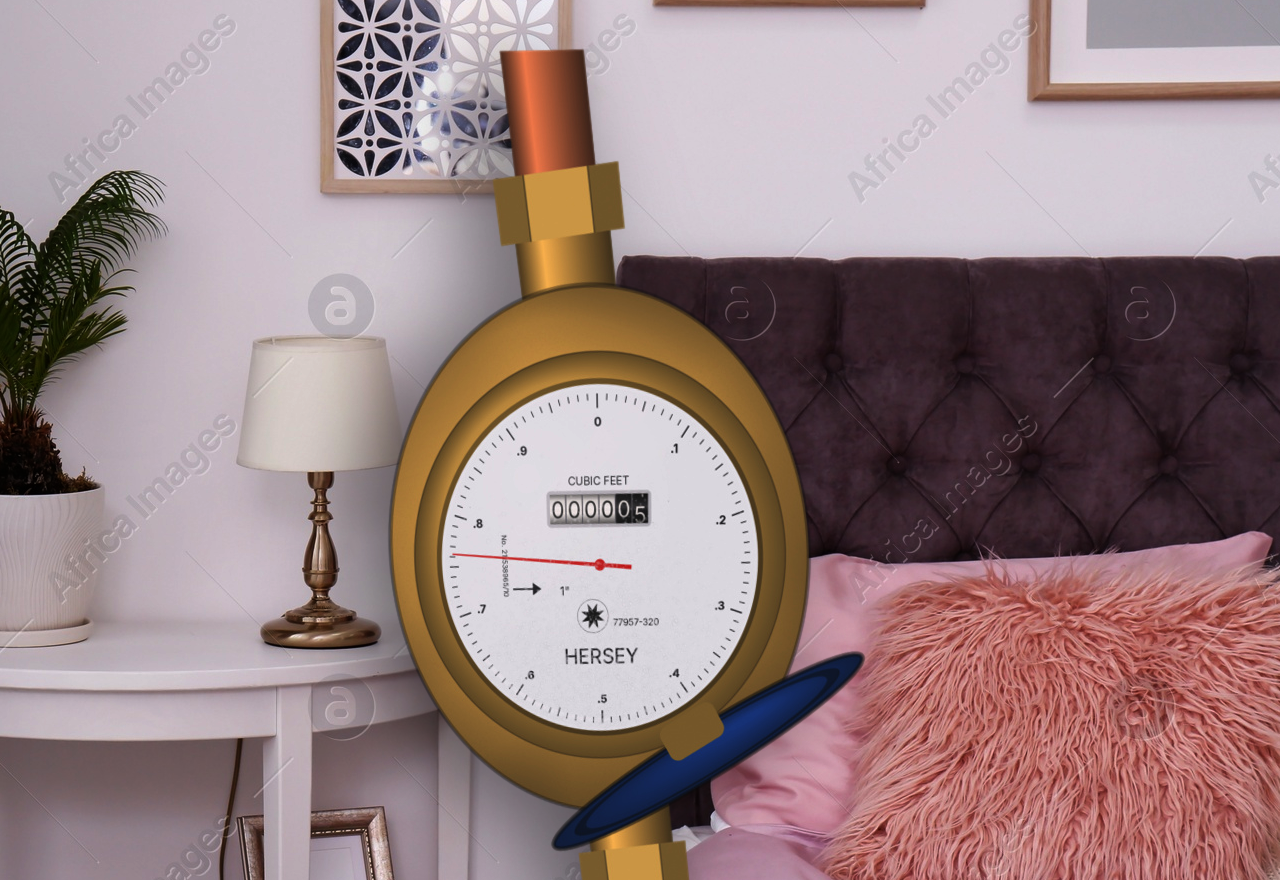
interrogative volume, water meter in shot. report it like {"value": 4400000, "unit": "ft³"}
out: {"value": 4.76, "unit": "ft³"}
